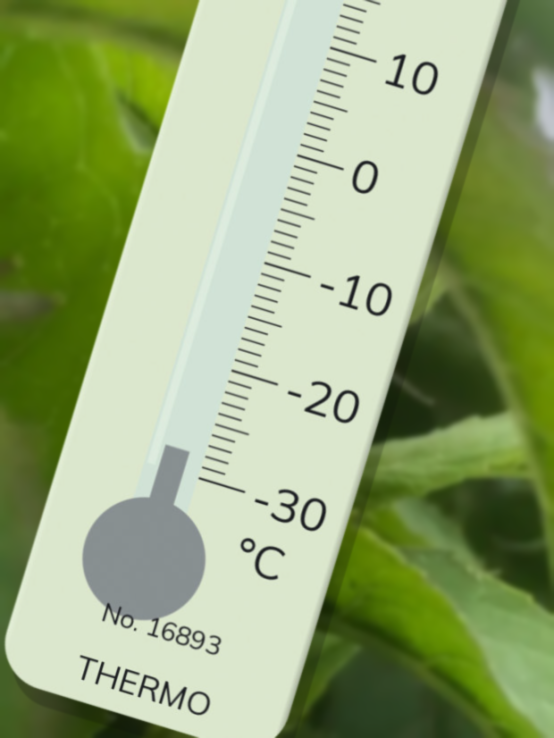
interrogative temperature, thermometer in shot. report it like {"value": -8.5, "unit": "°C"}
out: {"value": -28, "unit": "°C"}
